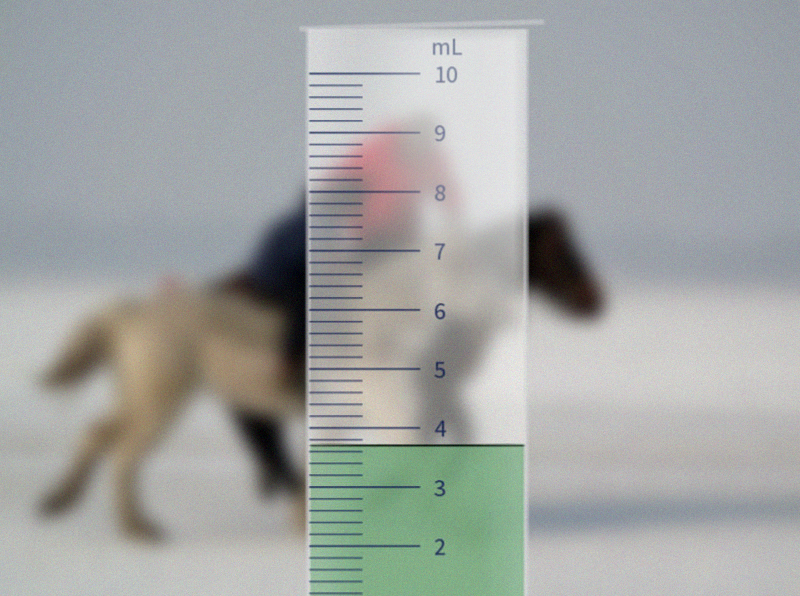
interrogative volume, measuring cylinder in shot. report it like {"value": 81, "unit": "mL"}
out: {"value": 3.7, "unit": "mL"}
